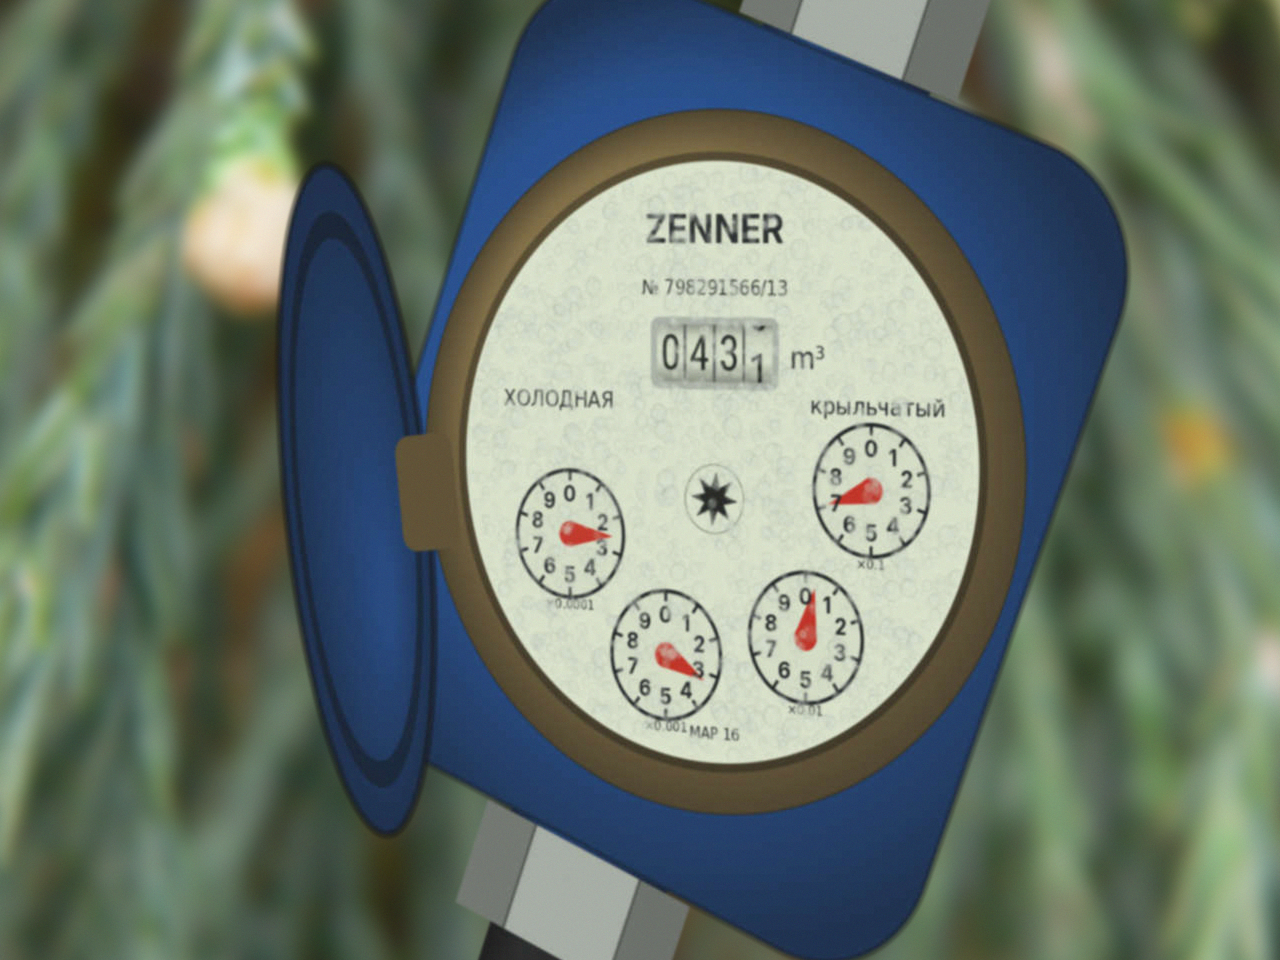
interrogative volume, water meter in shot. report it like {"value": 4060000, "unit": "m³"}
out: {"value": 430.7032, "unit": "m³"}
